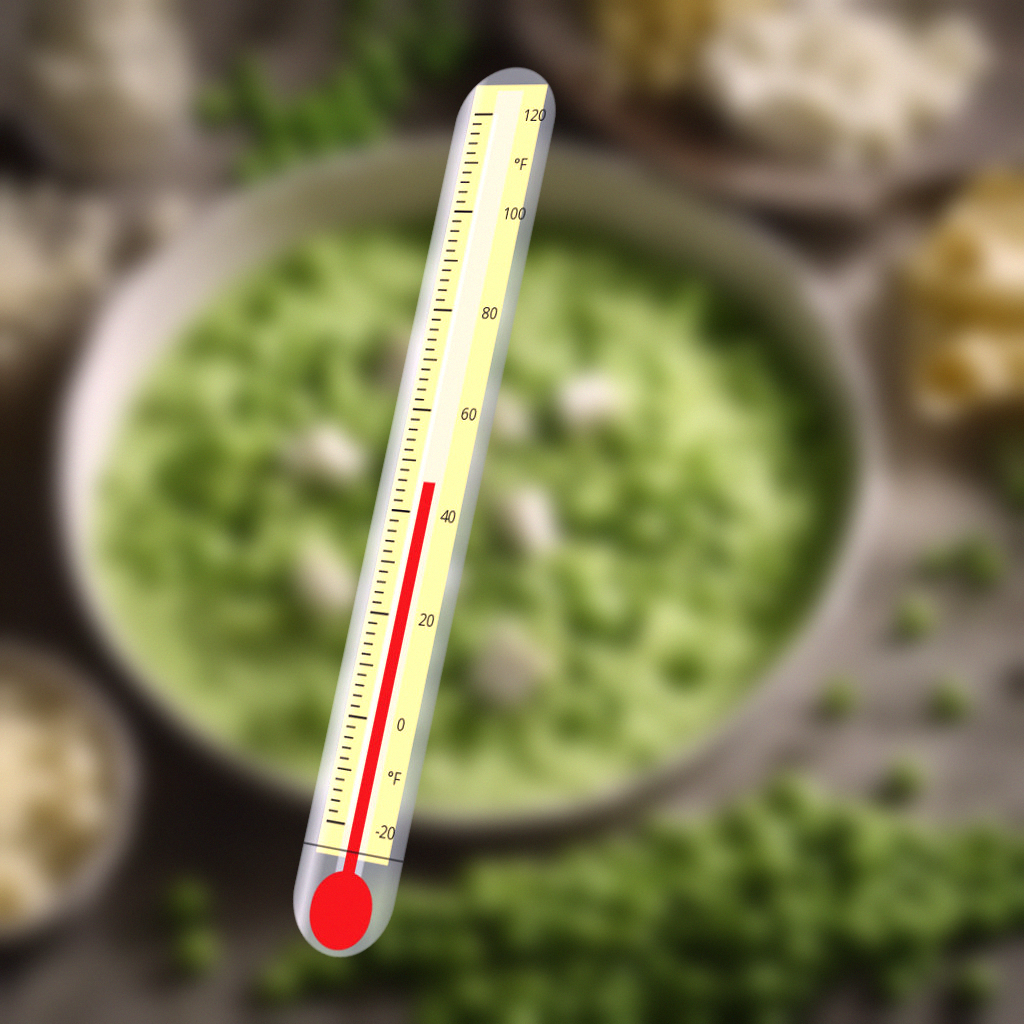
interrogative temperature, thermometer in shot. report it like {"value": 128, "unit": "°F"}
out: {"value": 46, "unit": "°F"}
